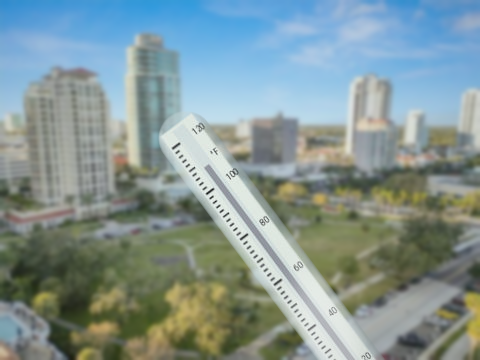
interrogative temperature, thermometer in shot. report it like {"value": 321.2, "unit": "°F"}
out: {"value": 108, "unit": "°F"}
